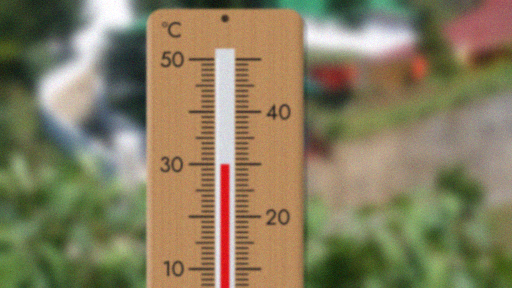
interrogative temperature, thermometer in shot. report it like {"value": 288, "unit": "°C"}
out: {"value": 30, "unit": "°C"}
